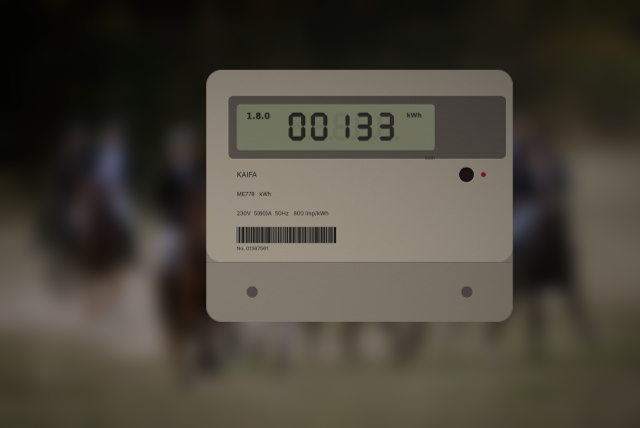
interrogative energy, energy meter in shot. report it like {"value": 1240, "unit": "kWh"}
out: {"value": 133, "unit": "kWh"}
